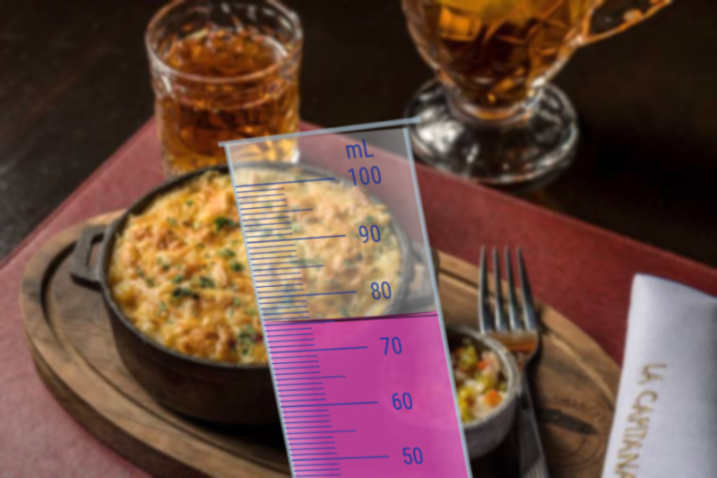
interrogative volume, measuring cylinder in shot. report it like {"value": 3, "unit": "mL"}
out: {"value": 75, "unit": "mL"}
